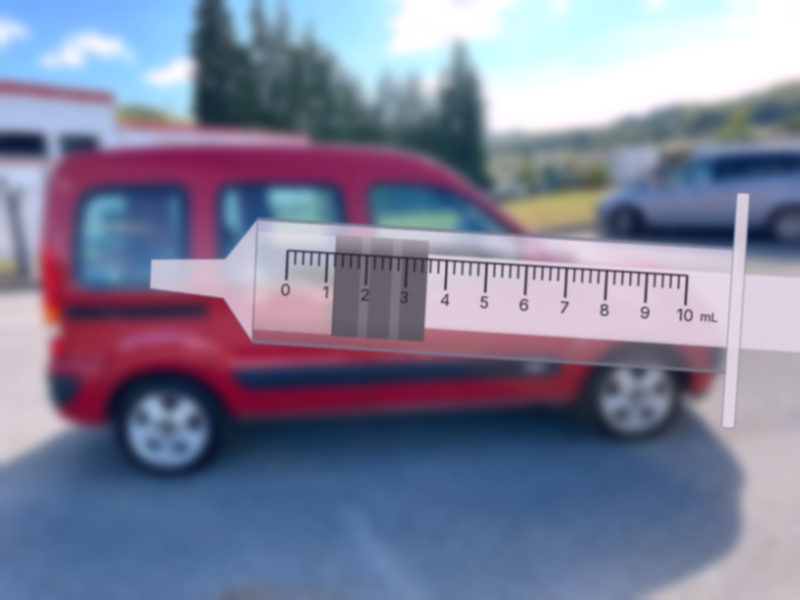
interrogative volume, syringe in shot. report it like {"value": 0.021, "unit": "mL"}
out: {"value": 1.2, "unit": "mL"}
